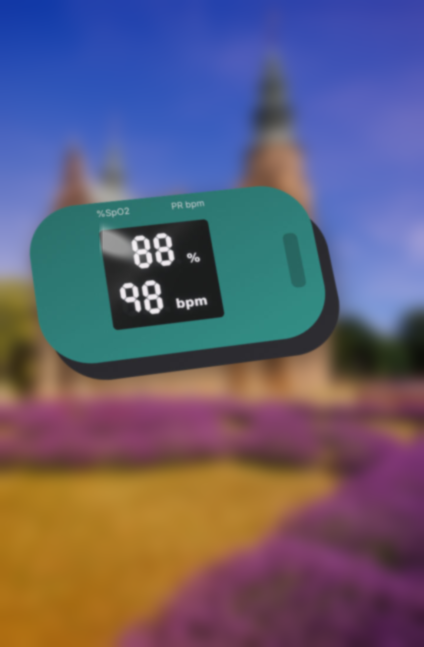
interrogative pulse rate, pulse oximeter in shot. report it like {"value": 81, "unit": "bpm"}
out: {"value": 98, "unit": "bpm"}
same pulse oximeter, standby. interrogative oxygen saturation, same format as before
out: {"value": 88, "unit": "%"}
